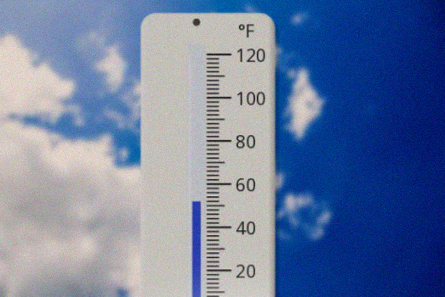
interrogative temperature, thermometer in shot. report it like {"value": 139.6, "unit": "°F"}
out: {"value": 52, "unit": "°F"}
